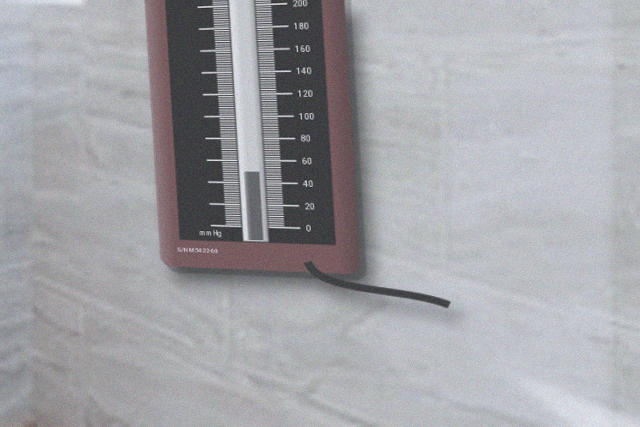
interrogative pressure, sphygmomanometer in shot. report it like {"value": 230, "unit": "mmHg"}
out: {"value": 50, "unit": "mmHg"}
